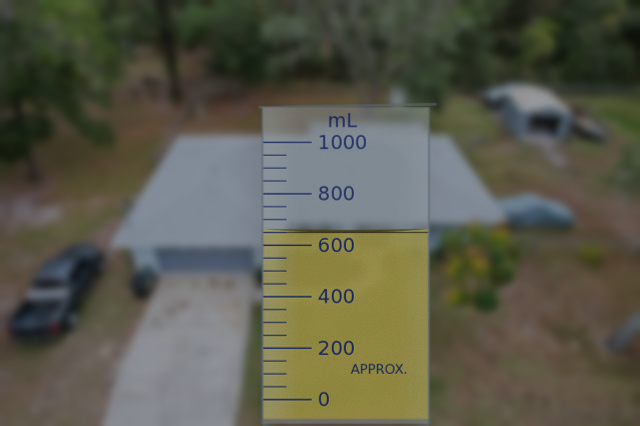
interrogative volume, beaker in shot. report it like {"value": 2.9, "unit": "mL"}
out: {"value": 650, "unit": "mL"}
